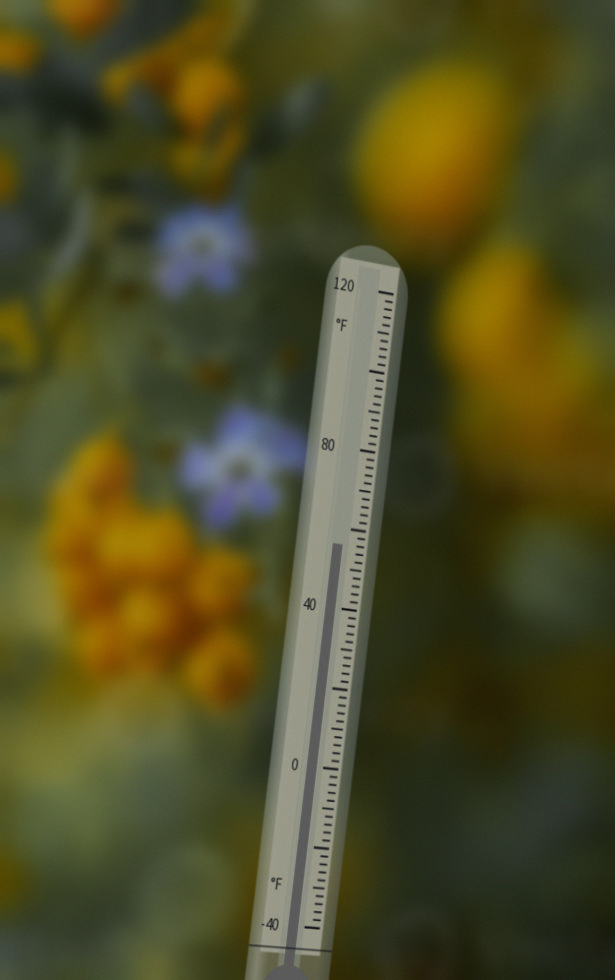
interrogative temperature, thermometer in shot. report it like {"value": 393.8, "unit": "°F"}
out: {"value": 56, "unit": "°F"}
